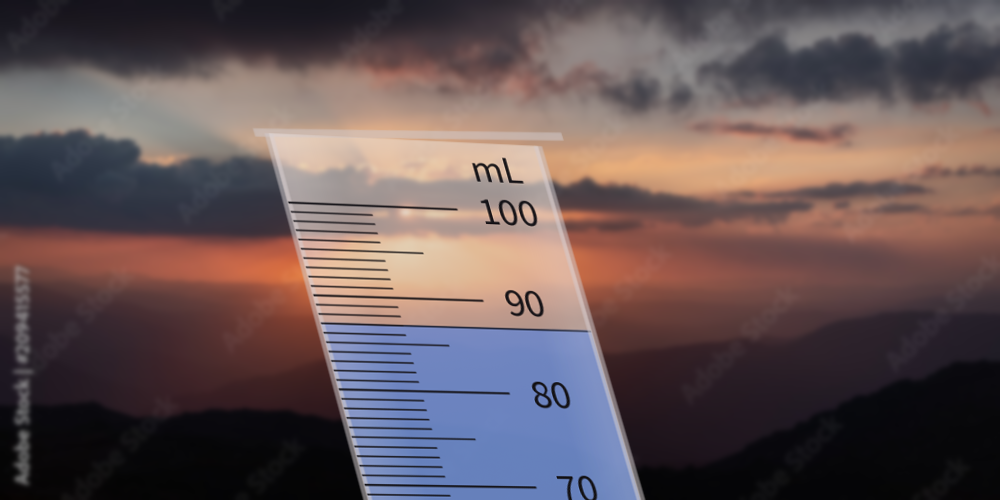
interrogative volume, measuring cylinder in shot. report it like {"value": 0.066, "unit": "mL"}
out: {"value": 87, "unit": "mL"}
